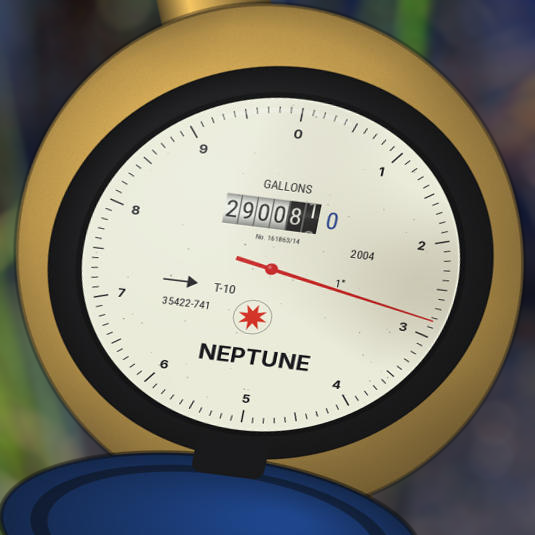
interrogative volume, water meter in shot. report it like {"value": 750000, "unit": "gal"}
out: {"value": 2900812.8, "unit": "gal"}
